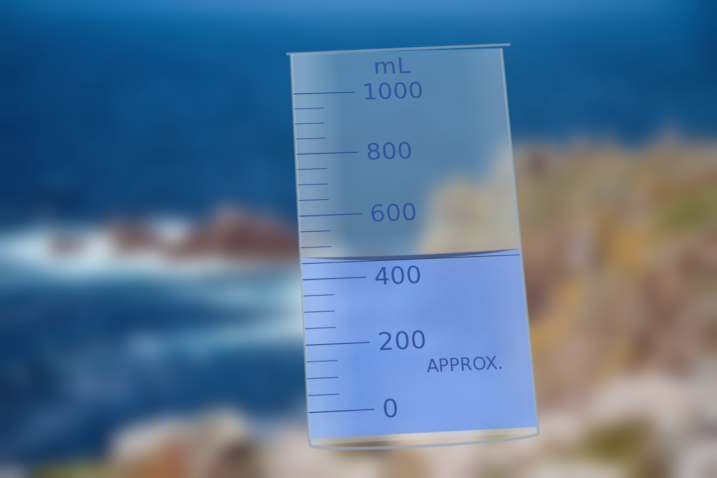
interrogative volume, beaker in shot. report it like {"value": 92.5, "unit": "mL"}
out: {"value": 450, "unit": "mL"}
